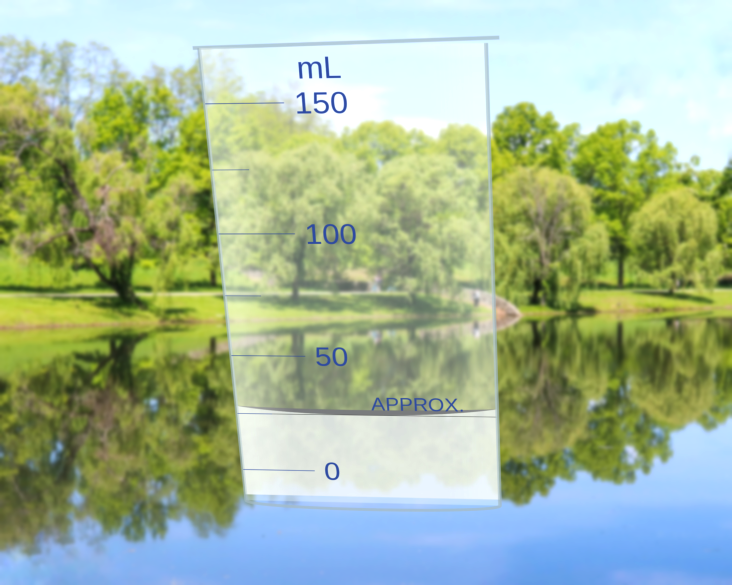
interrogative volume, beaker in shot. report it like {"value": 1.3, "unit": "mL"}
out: {"value": 25, "unit": "mL"}
